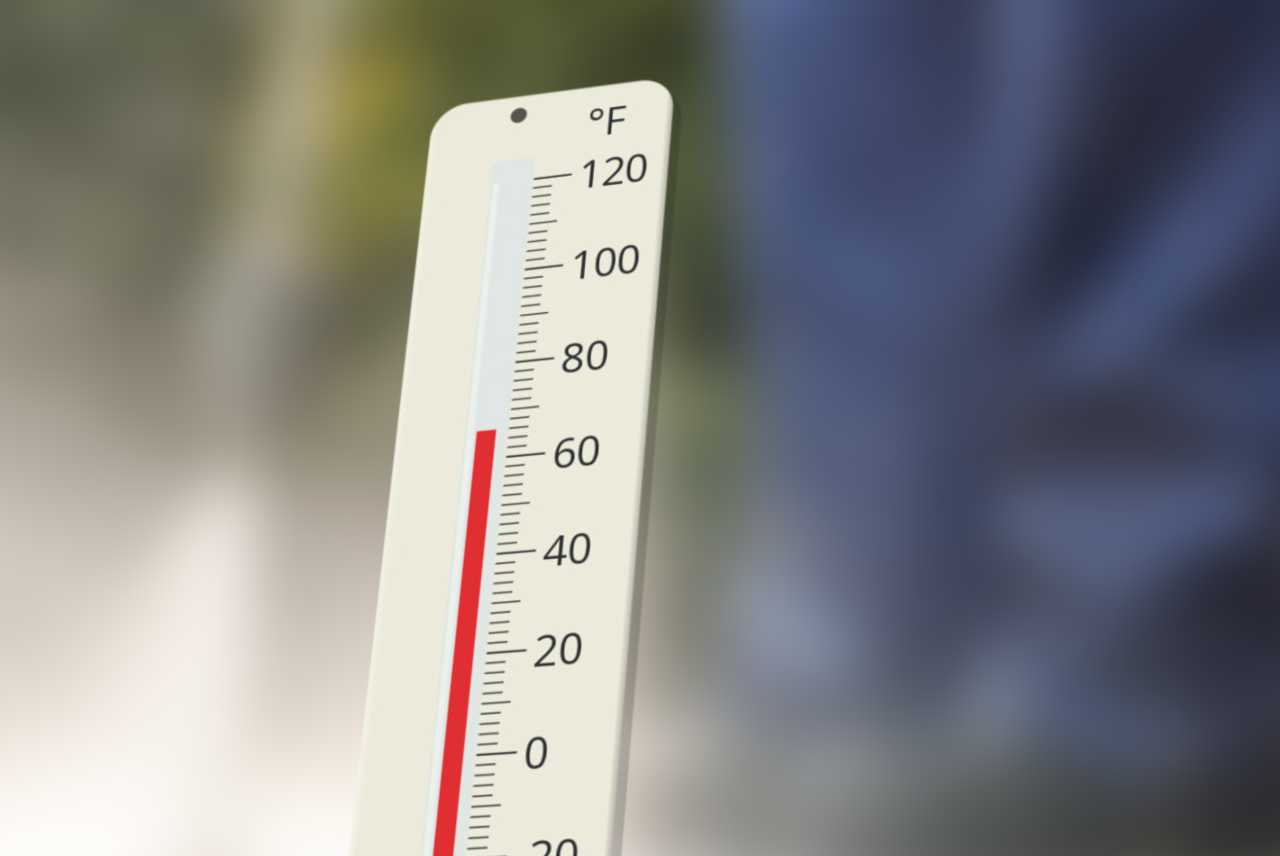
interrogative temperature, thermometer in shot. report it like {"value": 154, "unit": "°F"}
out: {"value": 66, "unit": "°F"}
